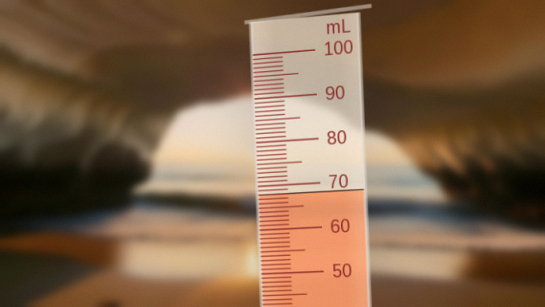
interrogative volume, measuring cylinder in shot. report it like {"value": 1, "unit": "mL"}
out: {"value": 68, "unit": "mL"}
